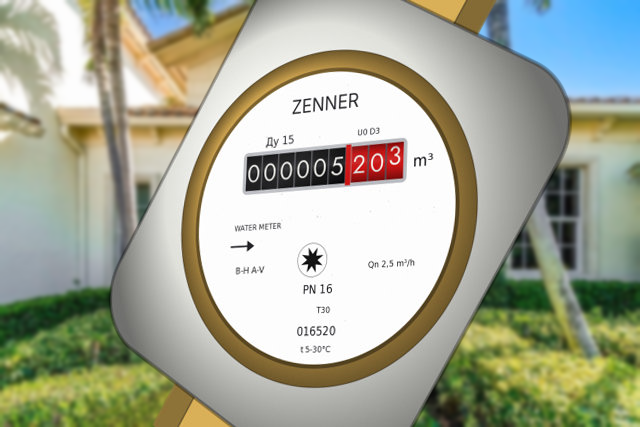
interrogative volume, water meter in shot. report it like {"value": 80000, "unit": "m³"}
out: {"value": 5.203, "unit": "m³"}
